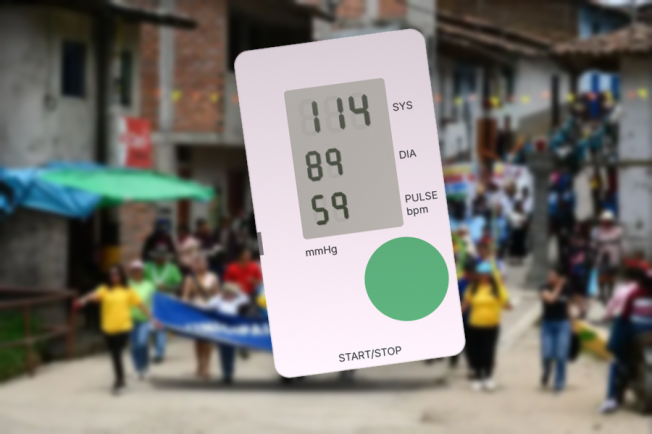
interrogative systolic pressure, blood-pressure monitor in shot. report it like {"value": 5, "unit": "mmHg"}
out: {"value": 114, "unit": "mmHg"}
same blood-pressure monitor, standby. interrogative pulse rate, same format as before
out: {"value": 59, "unit": "bpm"}
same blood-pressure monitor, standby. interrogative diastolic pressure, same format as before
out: {"value": 89, "unit": "mmHg"}
